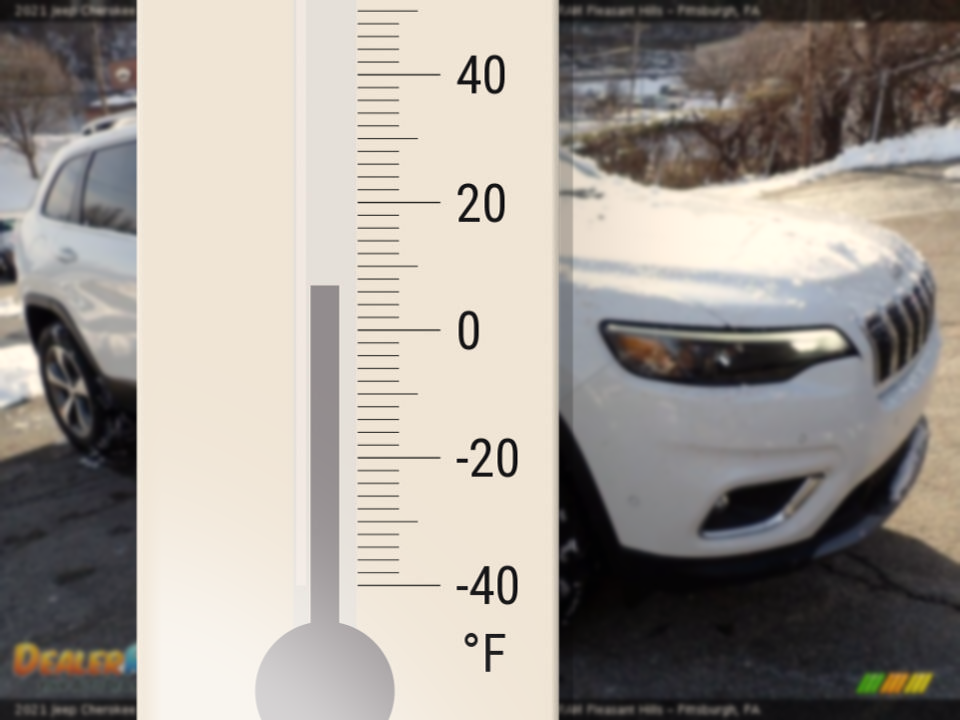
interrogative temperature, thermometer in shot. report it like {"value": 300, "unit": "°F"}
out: {"value": 7, "unit": "°F"}
